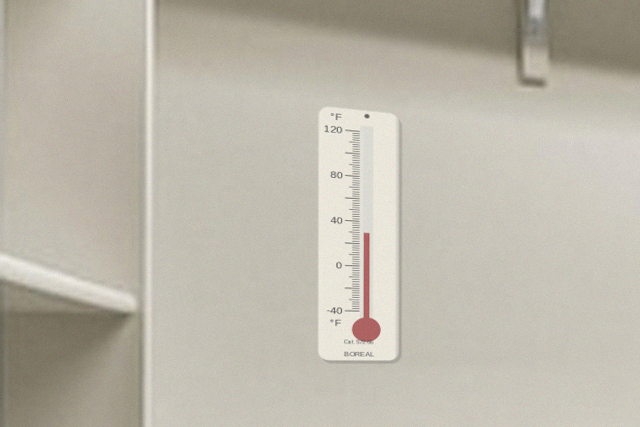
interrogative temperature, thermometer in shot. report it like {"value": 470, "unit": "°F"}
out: {"value": 30, "unit": "°F"}
